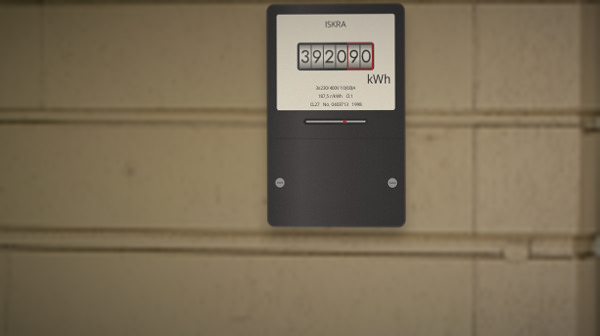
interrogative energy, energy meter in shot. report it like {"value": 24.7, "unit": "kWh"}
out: {"value": 3920.90, "unit": "kWh"}
